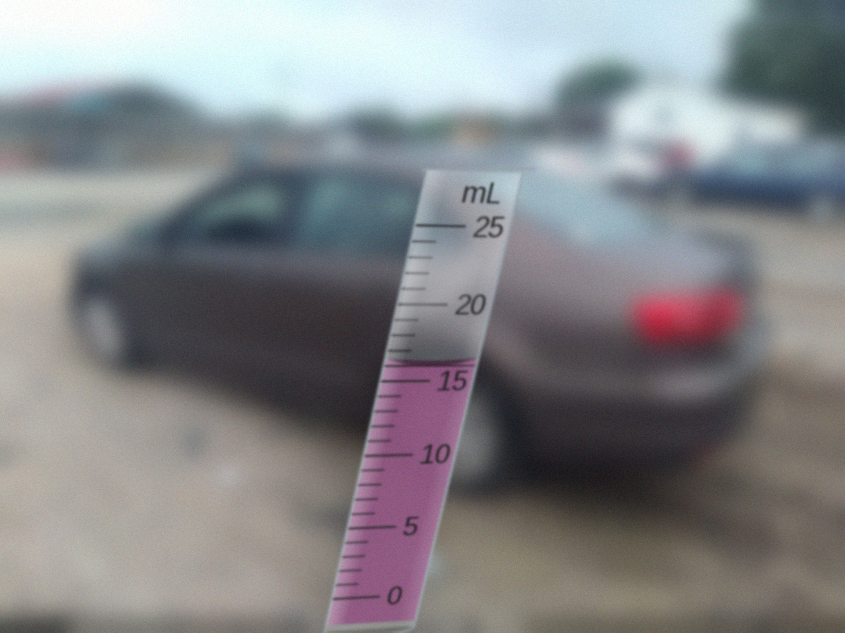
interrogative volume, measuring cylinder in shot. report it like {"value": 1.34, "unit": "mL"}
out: {"value": 16, "unit": "mL"}
